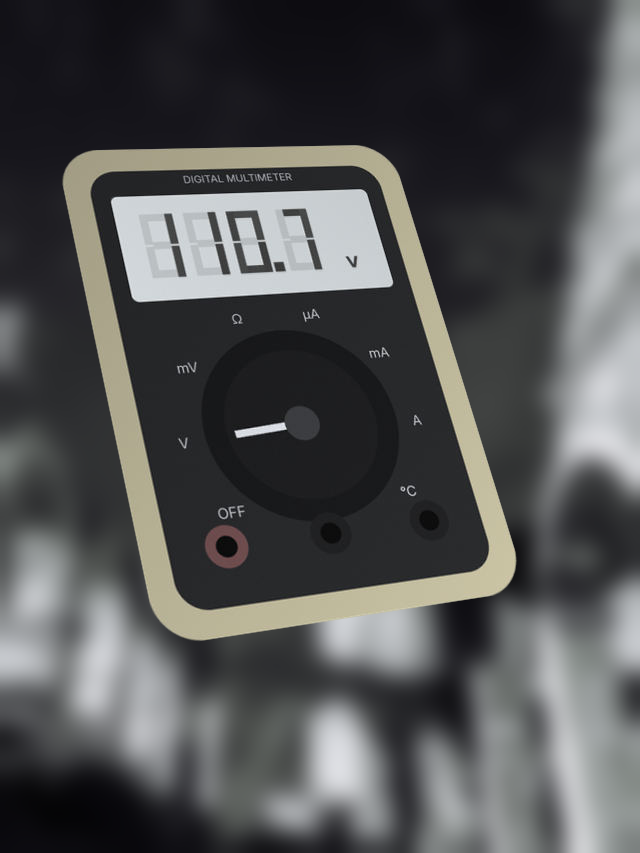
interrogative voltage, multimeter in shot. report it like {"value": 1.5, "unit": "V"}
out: {"value": 110.7, "unit": "V"}
